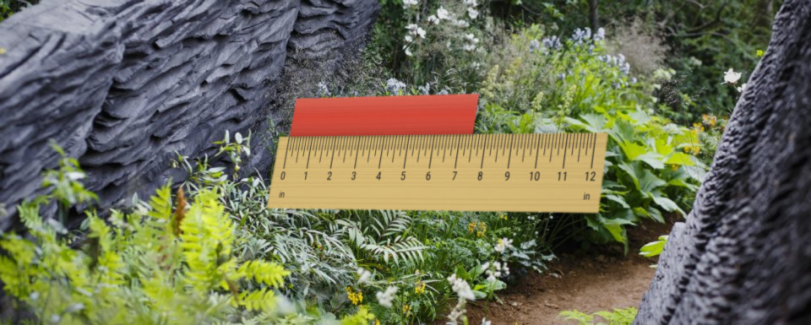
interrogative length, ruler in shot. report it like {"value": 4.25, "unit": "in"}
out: {"value": 7.5, "unit": "in"}
